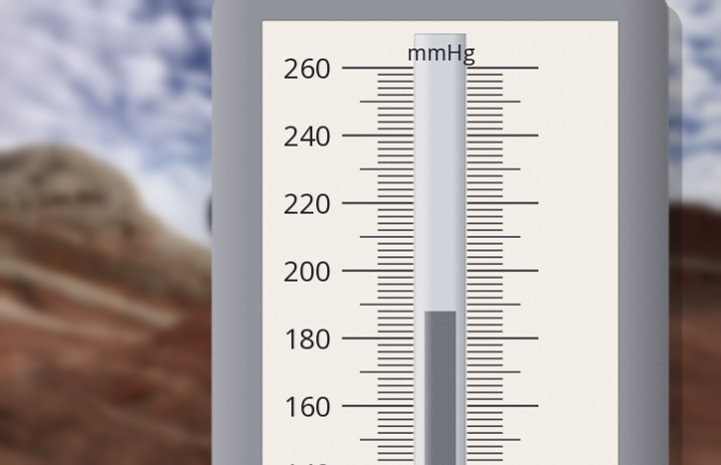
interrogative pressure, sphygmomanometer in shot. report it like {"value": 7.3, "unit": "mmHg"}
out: {"value": 188, "unit": "mmHg"}
